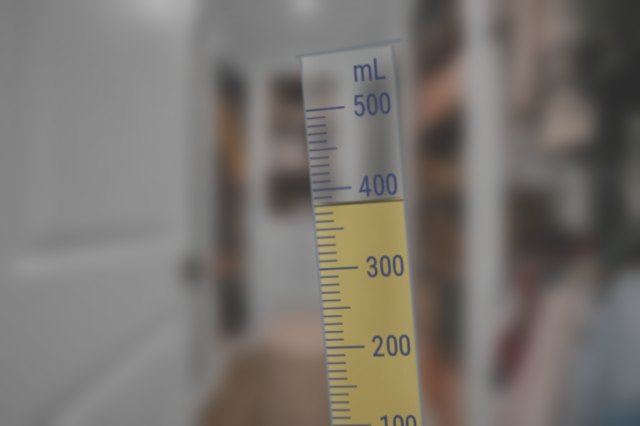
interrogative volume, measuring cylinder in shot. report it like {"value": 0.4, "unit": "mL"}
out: {"value": 380, "unit": "mL"}
